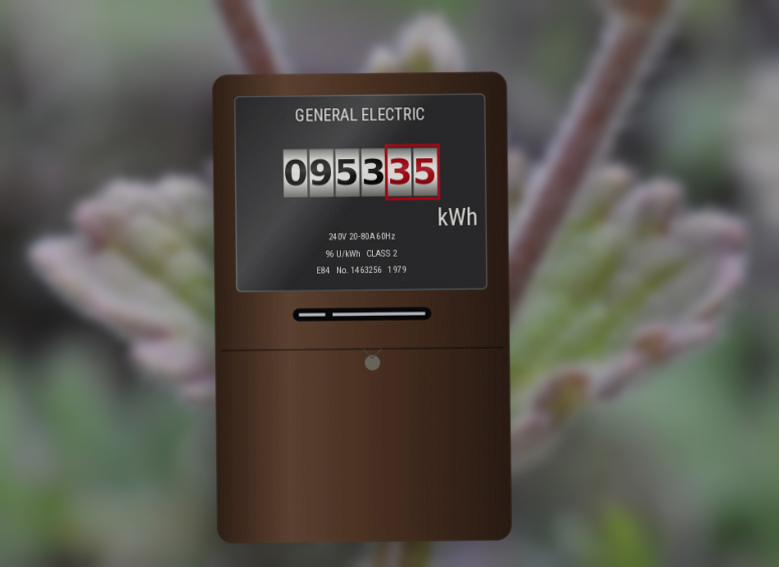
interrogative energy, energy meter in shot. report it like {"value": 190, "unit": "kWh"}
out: {"value": 953.35, "unit": "kWh"}
